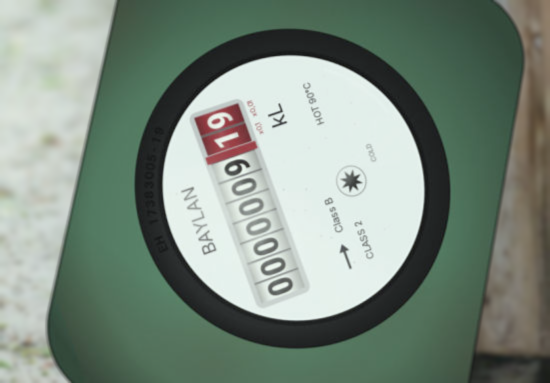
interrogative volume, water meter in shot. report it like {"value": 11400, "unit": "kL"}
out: {"value": 9.19, "unit": "kL"}
